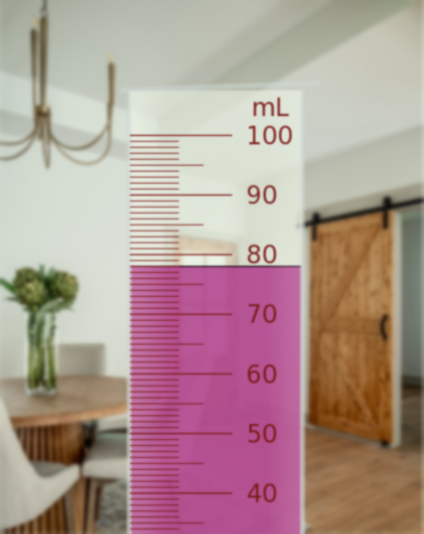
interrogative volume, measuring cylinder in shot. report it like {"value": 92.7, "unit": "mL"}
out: {"value": 78, "unit": "mL"}
